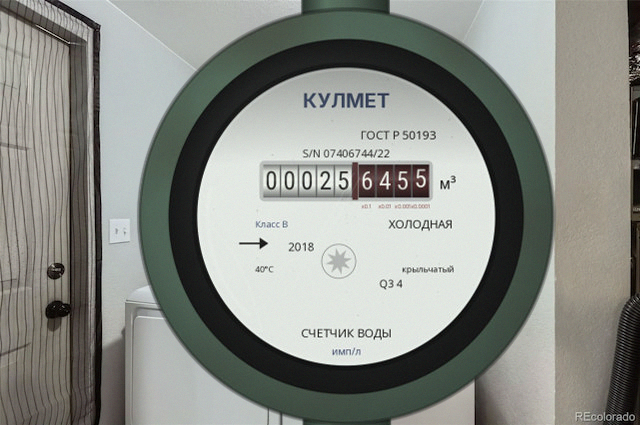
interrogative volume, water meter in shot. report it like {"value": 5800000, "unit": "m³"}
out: {"value": 25.6455, "unit": "m³"}
